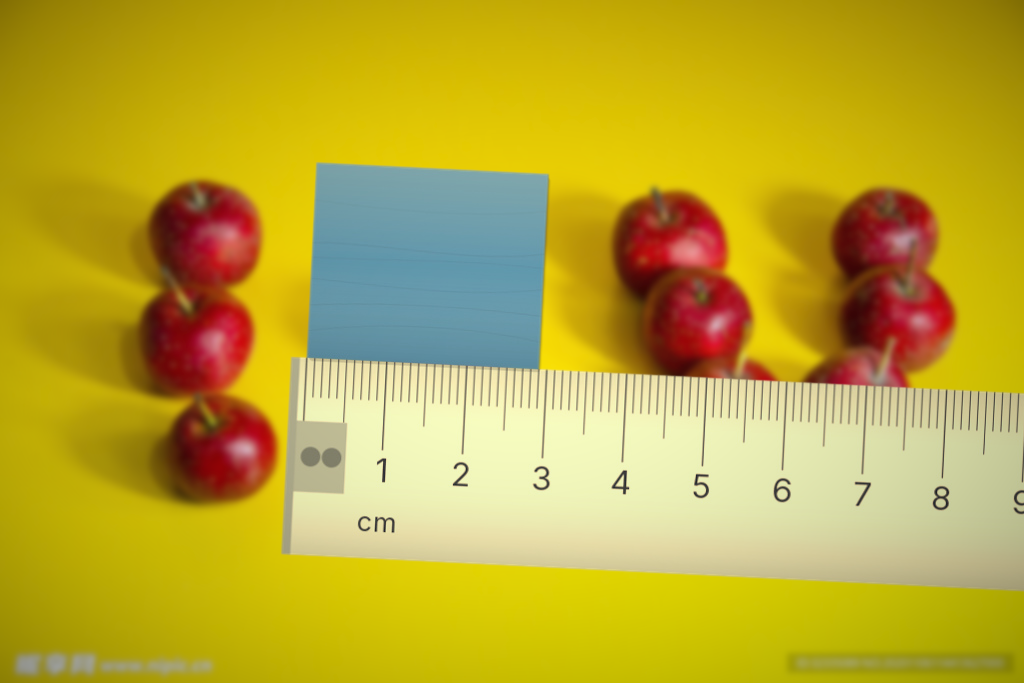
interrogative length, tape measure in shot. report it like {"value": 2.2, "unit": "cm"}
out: {"value": 2.9, "unit": "cm"}
